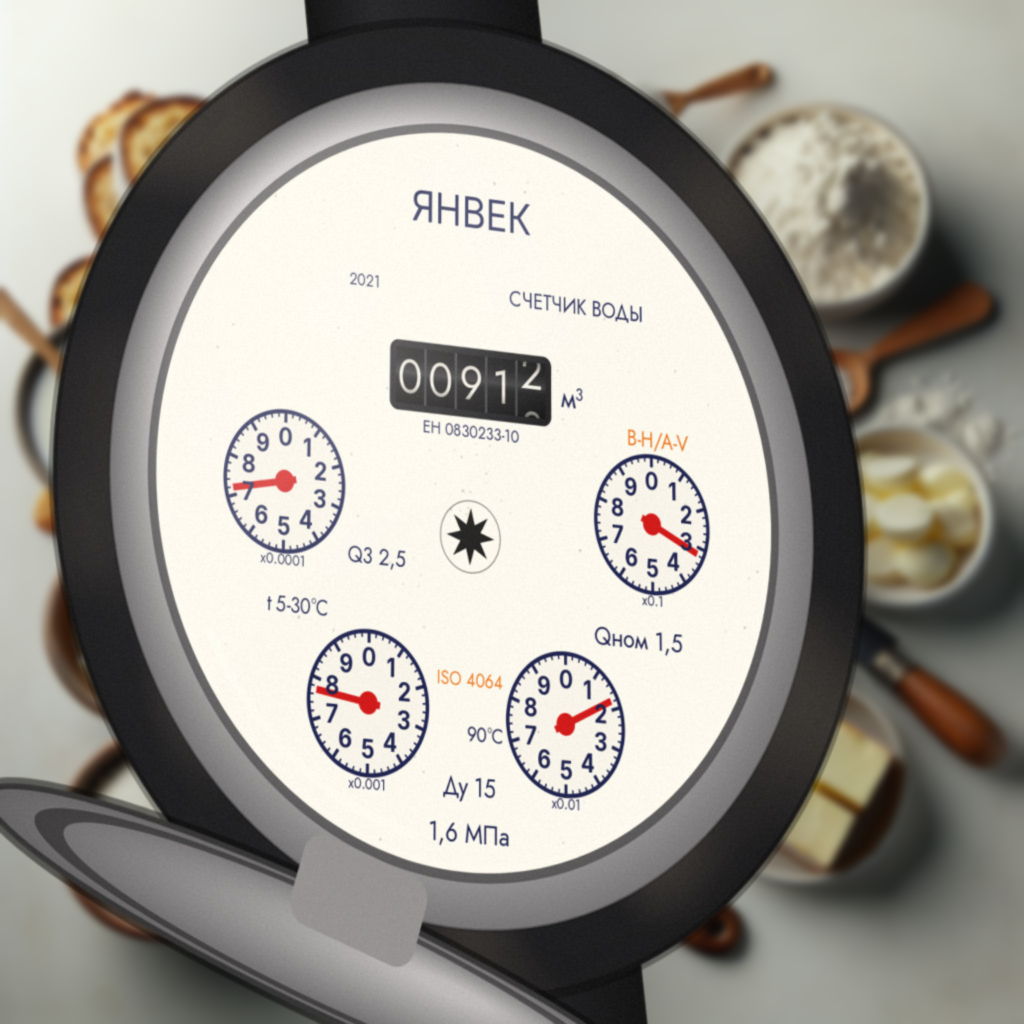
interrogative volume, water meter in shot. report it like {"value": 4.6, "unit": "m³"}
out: {"value": 912.3177, "unit": "m³"}
